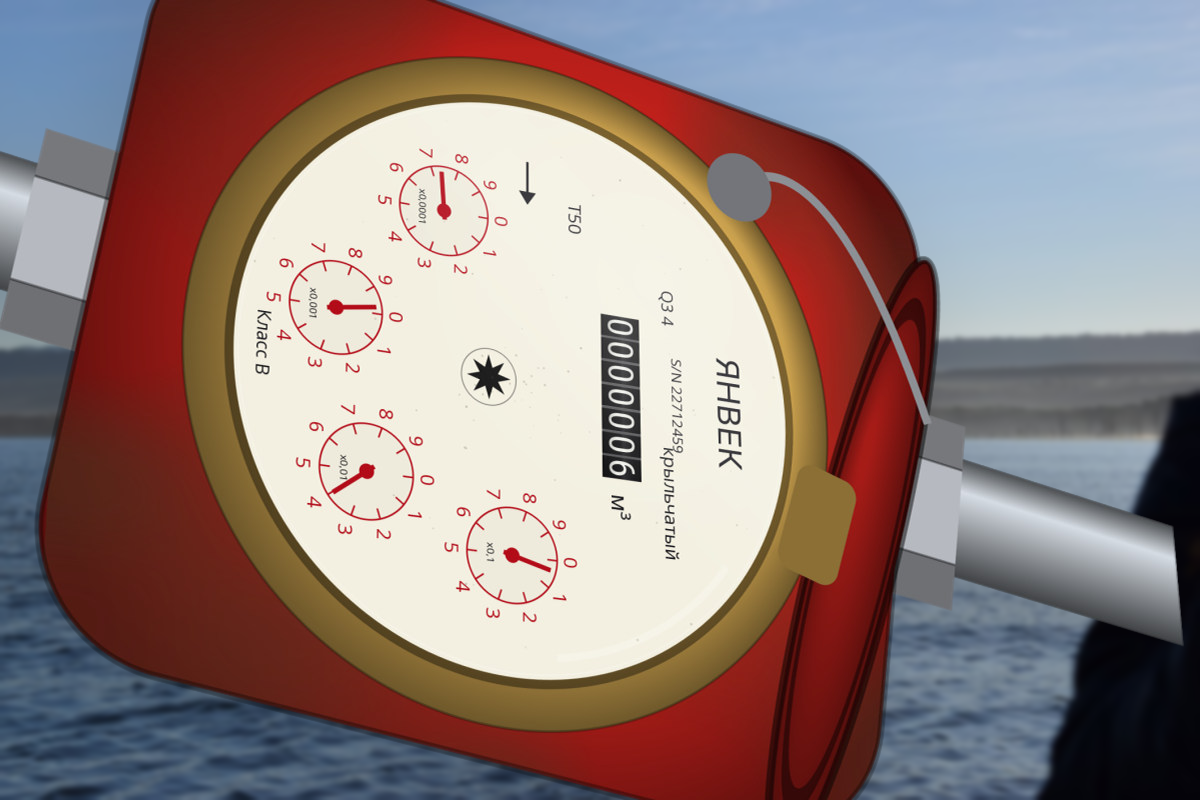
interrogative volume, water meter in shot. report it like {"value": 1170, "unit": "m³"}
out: {"value": 6.0397, "unit": "m³"}
